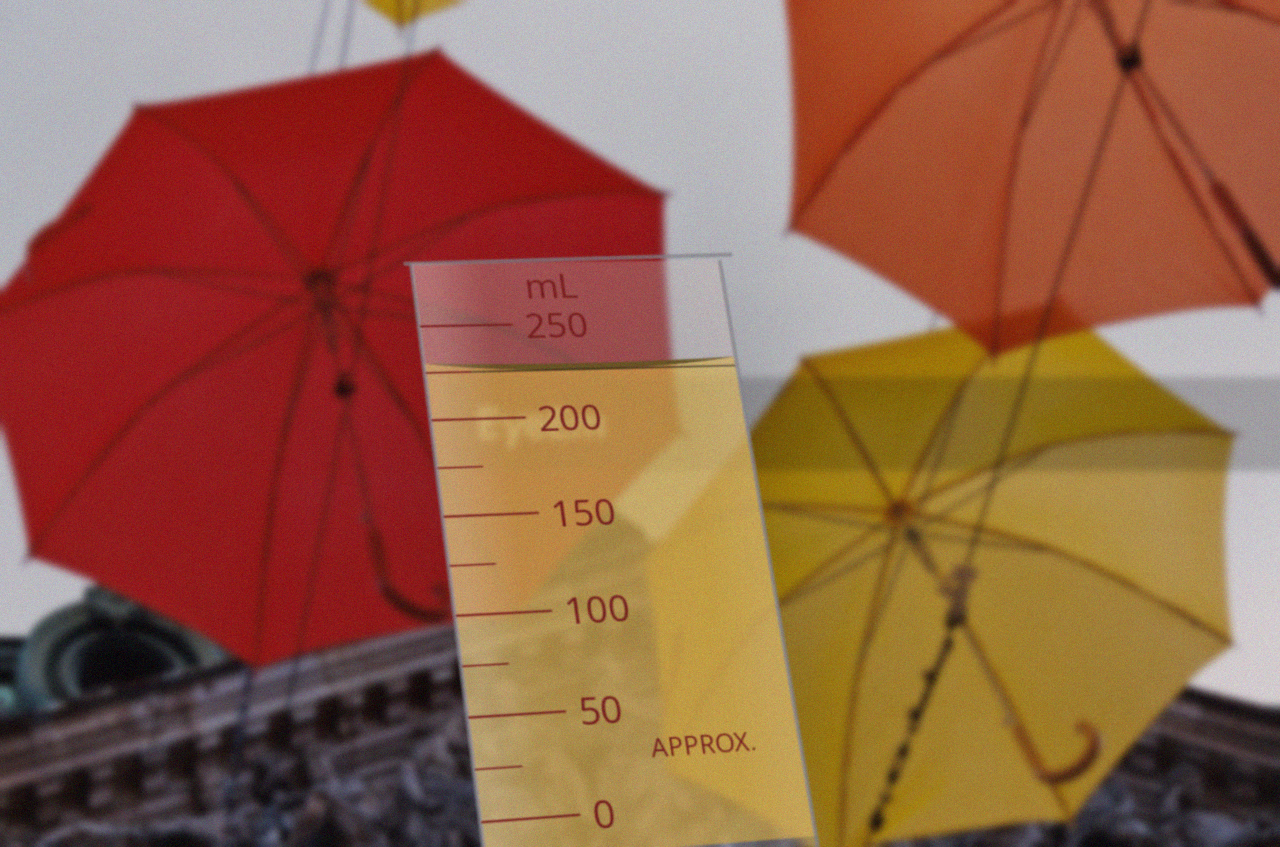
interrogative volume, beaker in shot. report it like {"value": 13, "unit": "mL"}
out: {"value": 225, "unit": "mL"}
